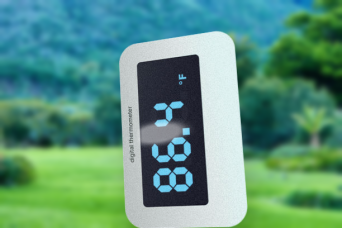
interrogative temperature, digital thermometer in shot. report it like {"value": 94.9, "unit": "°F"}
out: {"value": 86.4, "unit": "°F"}
